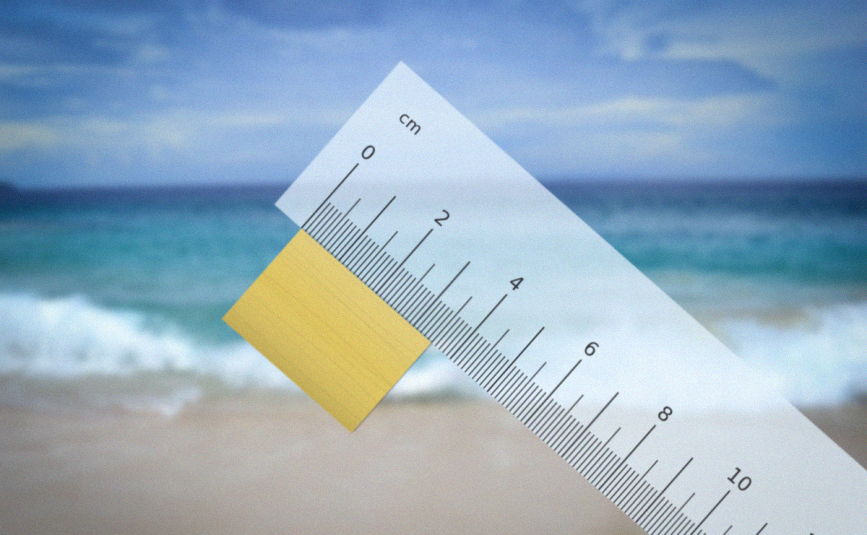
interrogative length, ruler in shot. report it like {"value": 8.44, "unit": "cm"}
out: {"value": 3.5, "unit": "cm"}
